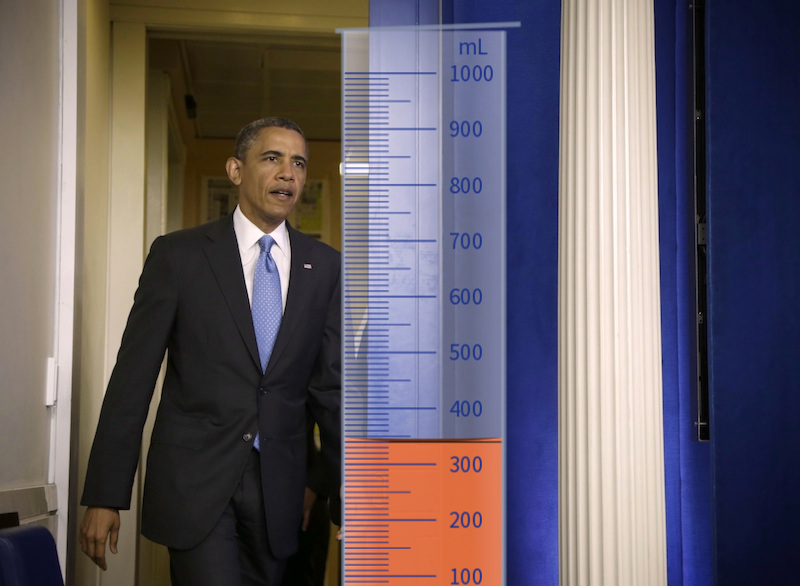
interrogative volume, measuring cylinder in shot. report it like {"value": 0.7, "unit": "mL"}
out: {"value": 340, "unit": "mL"}
